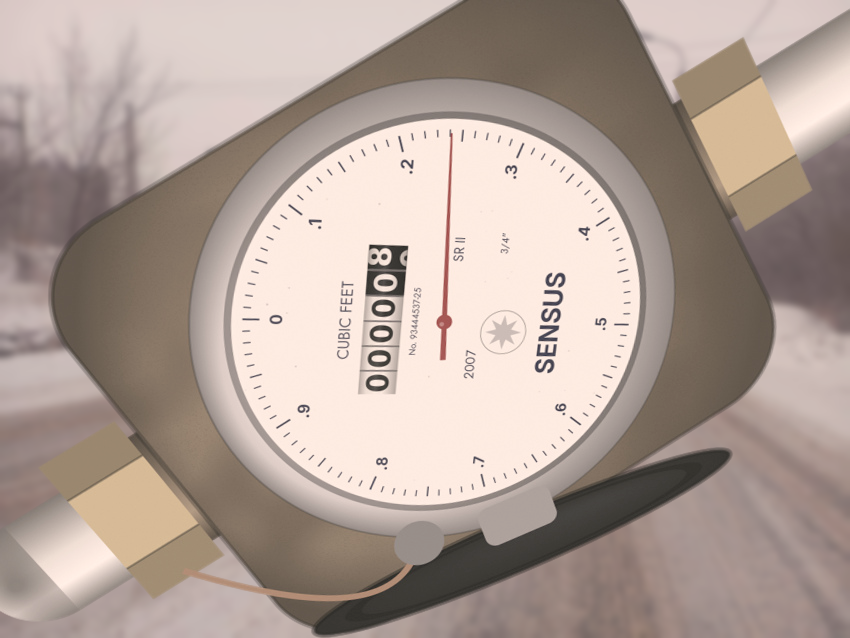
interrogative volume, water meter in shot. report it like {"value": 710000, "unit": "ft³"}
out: {"value": 8.24, "unit": "ft³"}
